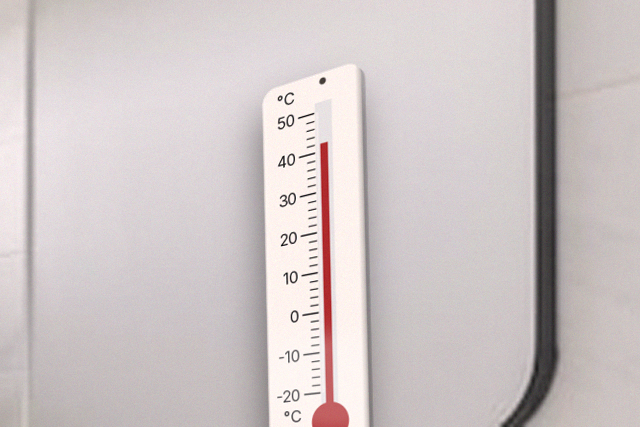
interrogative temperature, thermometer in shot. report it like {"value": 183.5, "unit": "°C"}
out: {"value": 42, "unit": "°C"}
